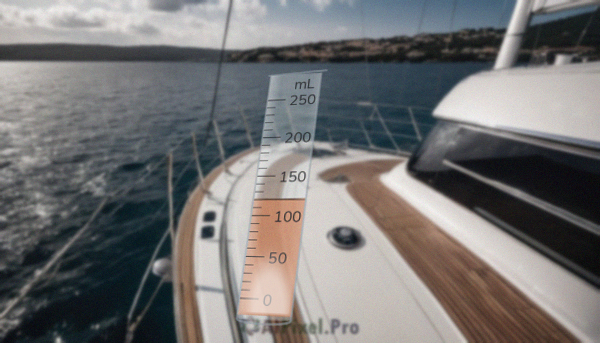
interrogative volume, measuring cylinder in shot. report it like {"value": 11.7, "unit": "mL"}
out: {"value": 120, "unit": "mL"}
